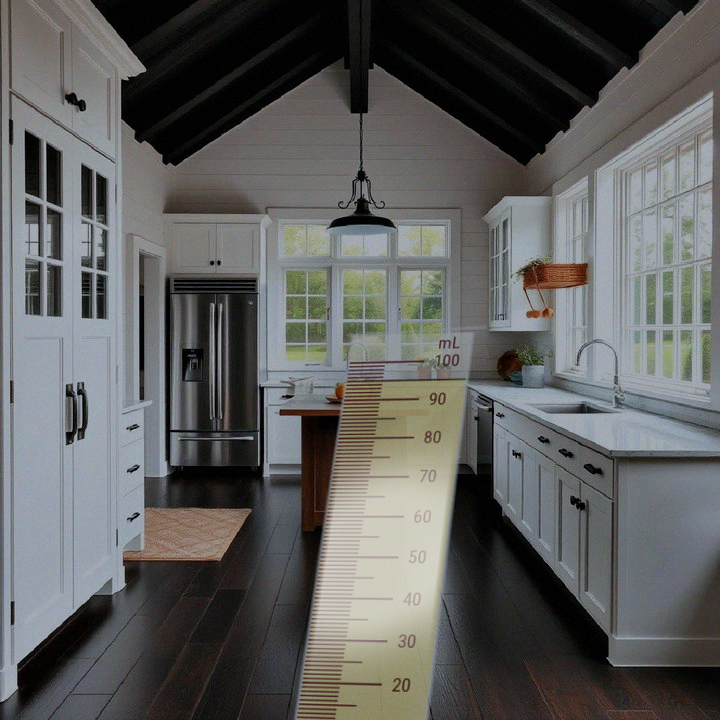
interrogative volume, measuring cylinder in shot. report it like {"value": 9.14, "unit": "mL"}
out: {"value": 95, "unit": "mL"}
